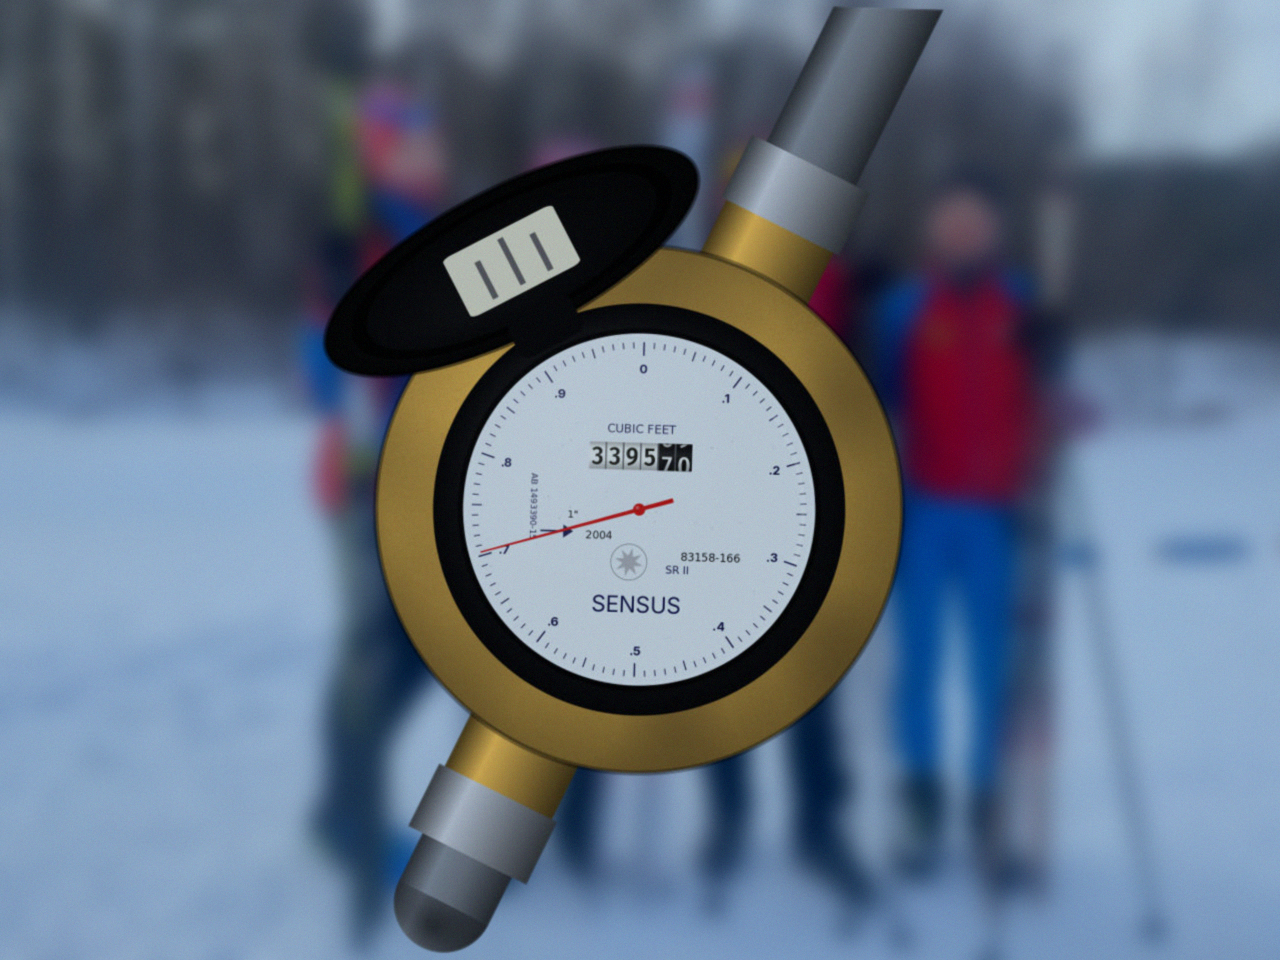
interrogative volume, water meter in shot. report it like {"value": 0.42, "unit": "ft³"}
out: {"value": 339569.70, "unit": "ft³"}
